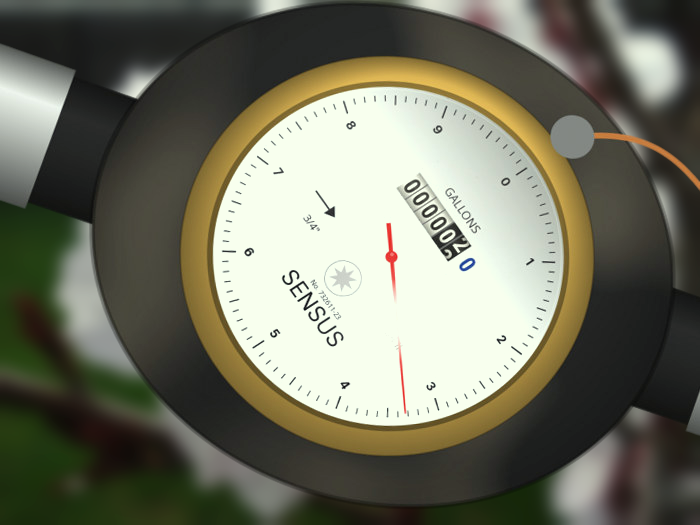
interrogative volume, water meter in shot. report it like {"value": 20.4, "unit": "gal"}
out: {"value": 23.3, "unit": "gal"}
